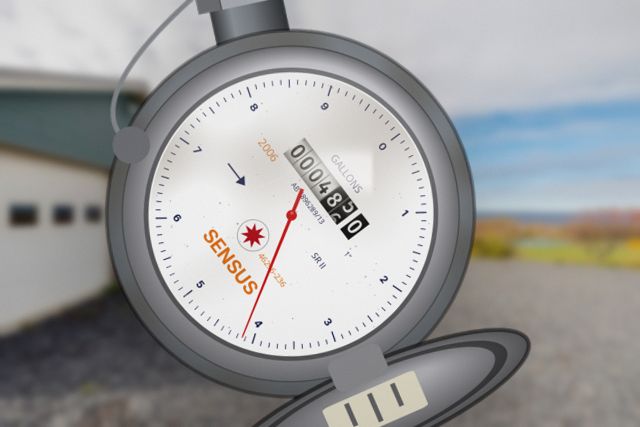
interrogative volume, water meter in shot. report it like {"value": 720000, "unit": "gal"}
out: {"value": 4854.1, "unit": "gal"}
